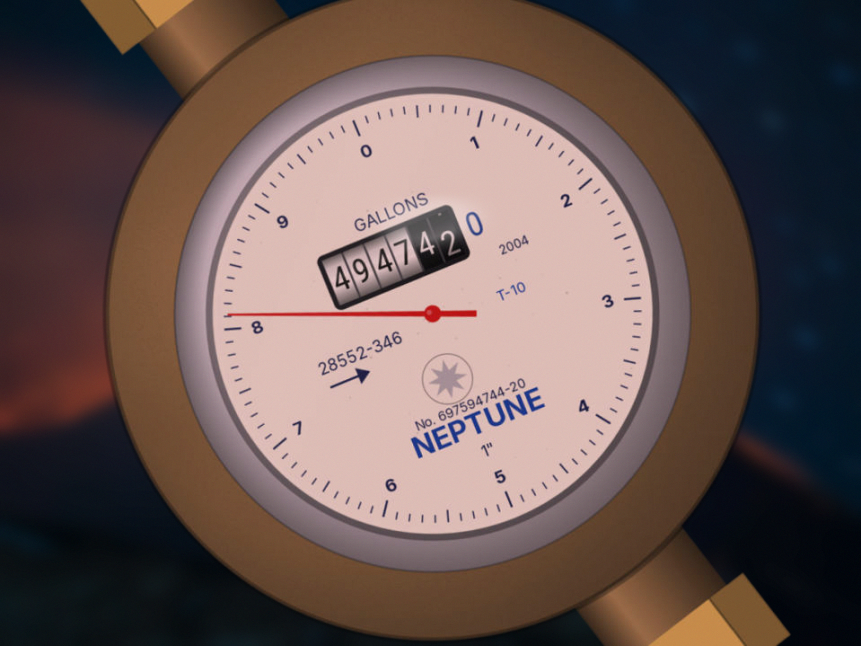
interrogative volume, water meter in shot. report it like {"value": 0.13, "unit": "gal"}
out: {"value": 4947418.1, "unit": "gal"}
